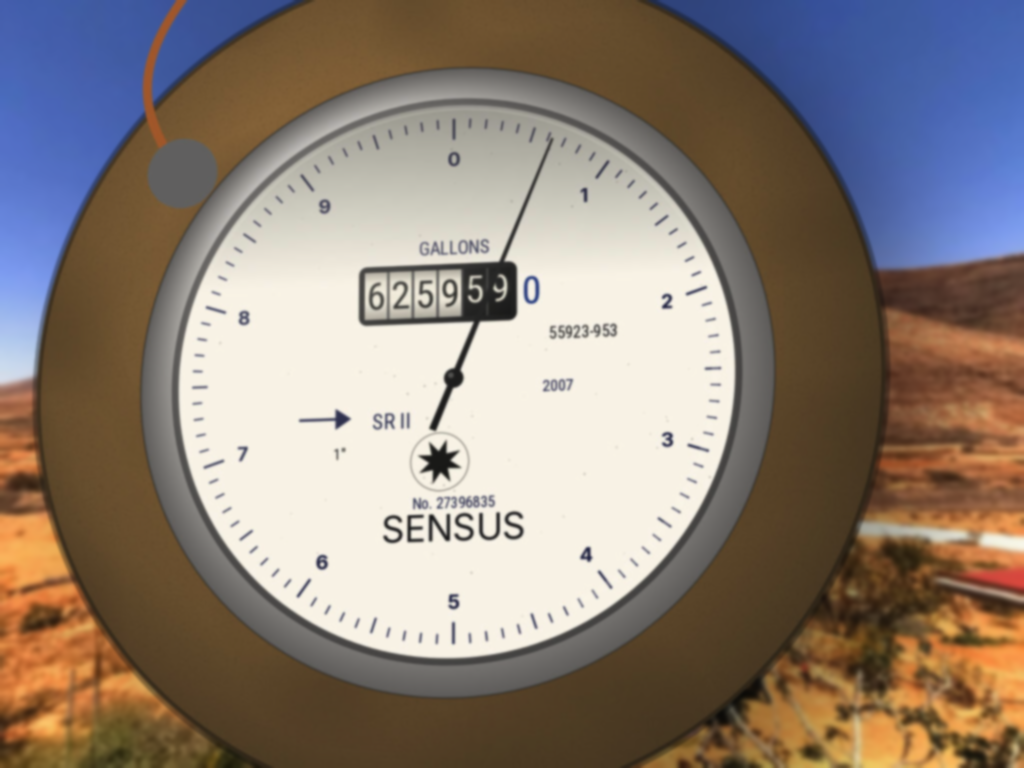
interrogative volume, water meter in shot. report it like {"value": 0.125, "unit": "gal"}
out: {"value": 6259590.6, "unit": "gal"}
